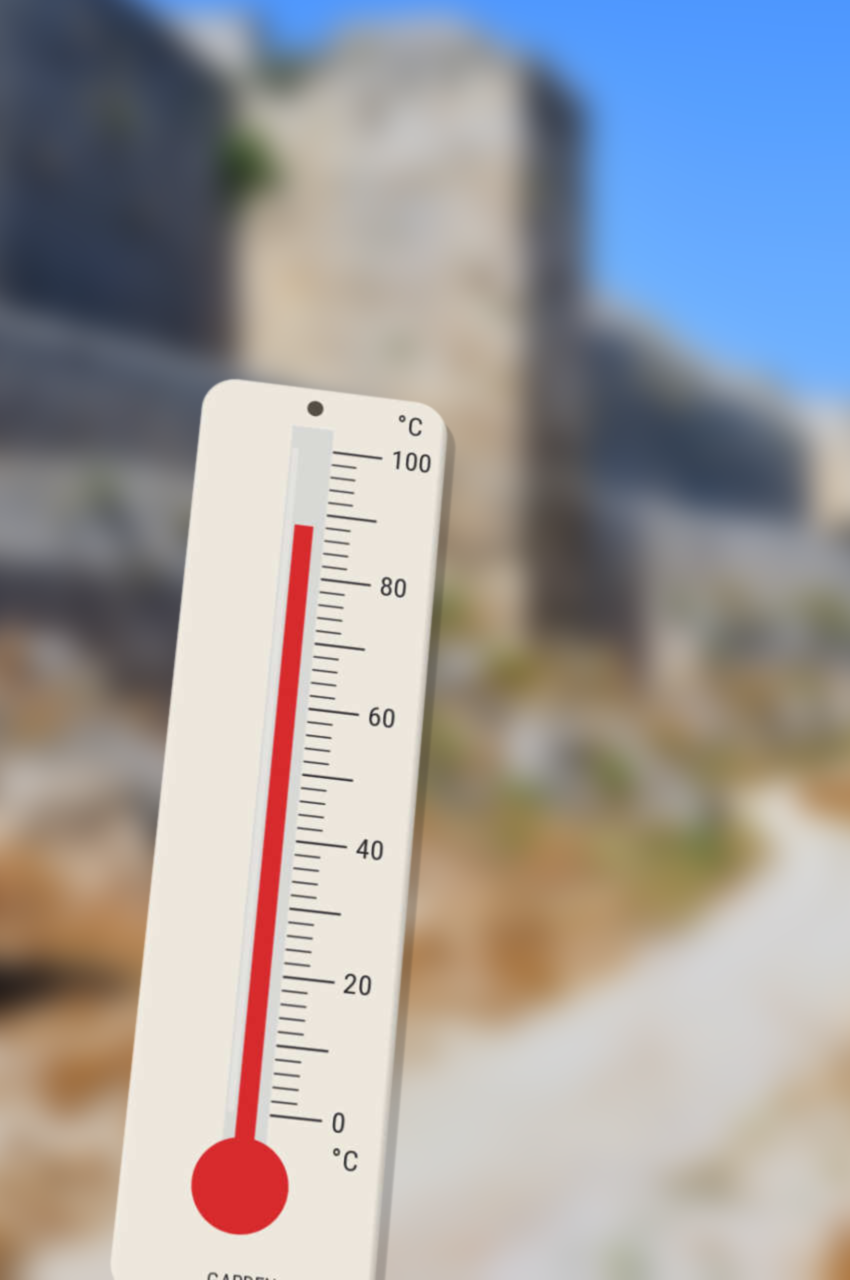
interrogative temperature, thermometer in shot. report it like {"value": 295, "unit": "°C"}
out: {"value": 88, "unit": "°C"}
